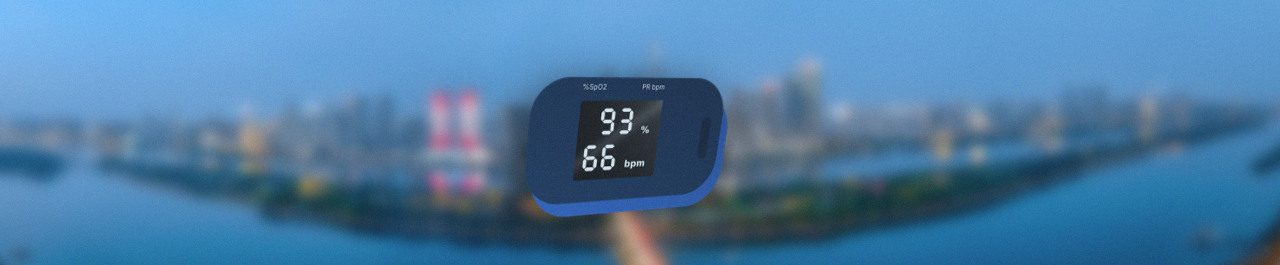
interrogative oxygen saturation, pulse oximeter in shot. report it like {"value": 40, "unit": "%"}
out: {"value": 93, "unit": "%"}
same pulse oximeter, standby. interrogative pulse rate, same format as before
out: {"value": 66, "unit": "bpm"}
